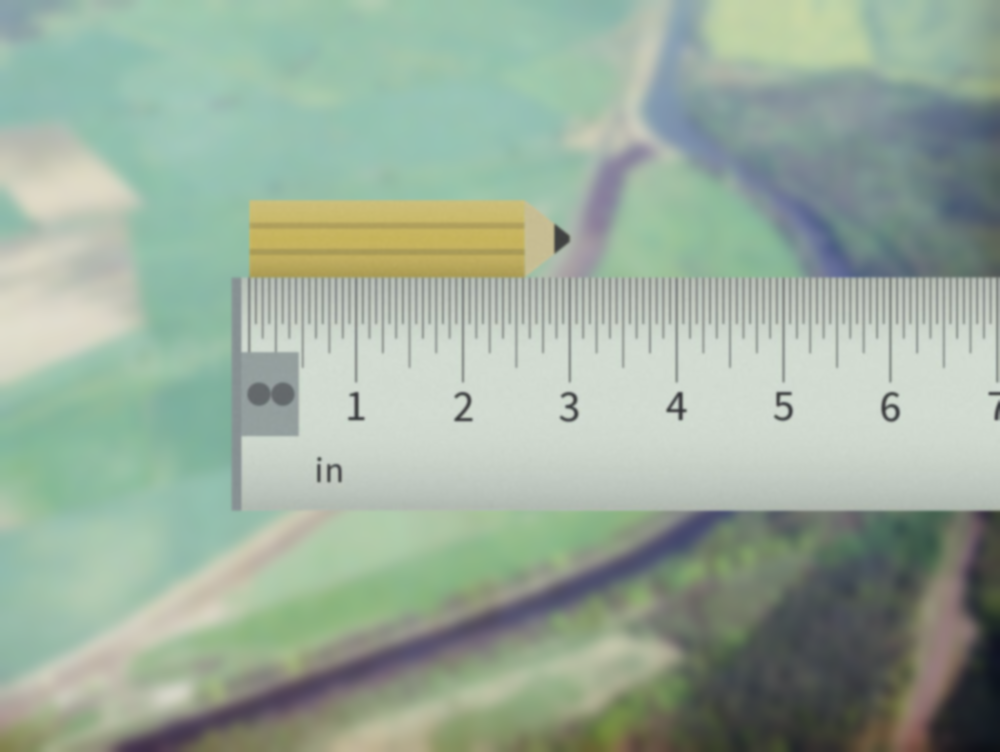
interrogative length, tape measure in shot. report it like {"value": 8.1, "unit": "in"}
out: {"value": 3, "unit": "in"}
